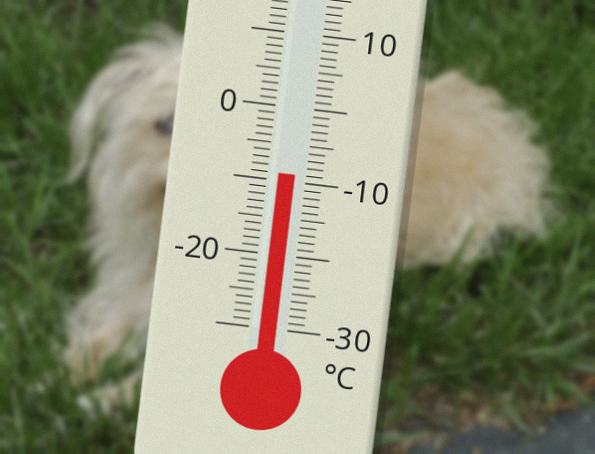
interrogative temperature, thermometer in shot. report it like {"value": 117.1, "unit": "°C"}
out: {"value": -9, "unit": "°C"}
